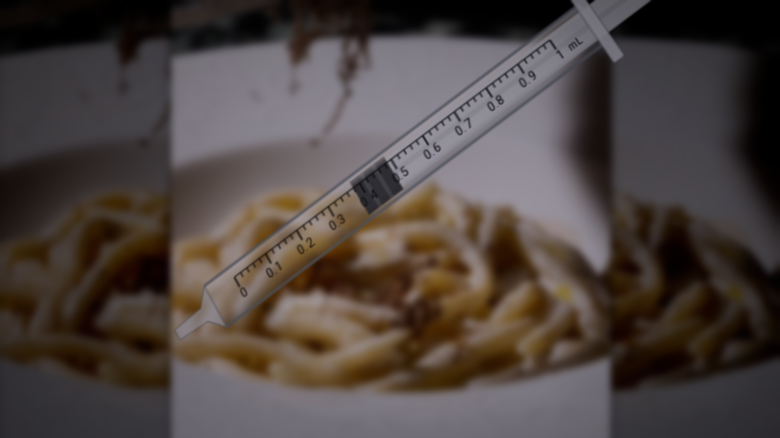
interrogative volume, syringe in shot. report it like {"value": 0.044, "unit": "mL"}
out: {"value": 0.38, "unit": "mL"}
